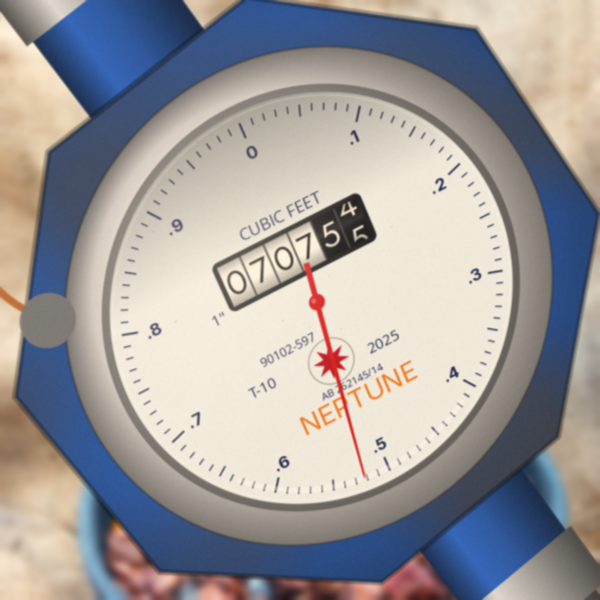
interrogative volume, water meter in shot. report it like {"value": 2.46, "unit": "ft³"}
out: {"value": 70754.52, "unit": "ft³"}
